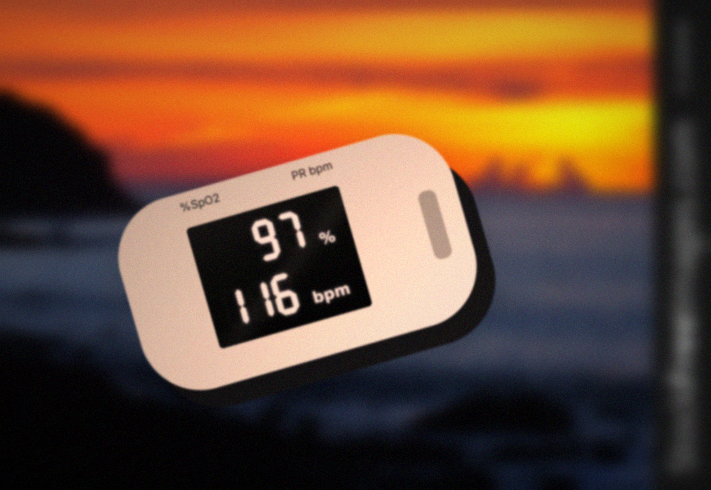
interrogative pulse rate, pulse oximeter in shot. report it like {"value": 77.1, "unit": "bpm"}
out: {"value": 116, "unit": "bpm"}
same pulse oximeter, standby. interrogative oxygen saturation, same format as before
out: {"value": 97, "unit": "%"}
